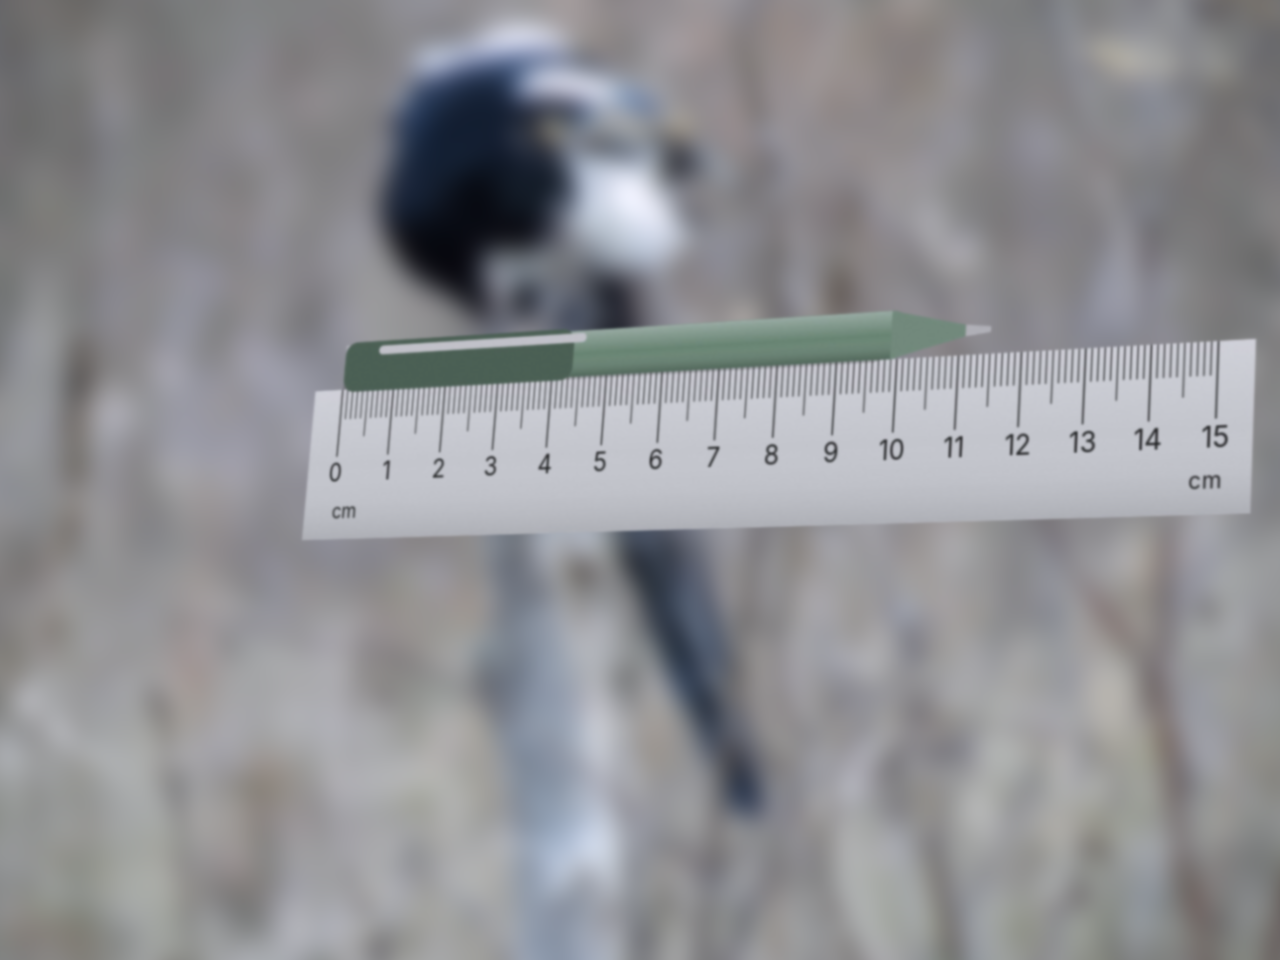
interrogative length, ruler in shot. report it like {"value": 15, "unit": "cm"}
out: {"value": 11.5, "unit": "cm"}
